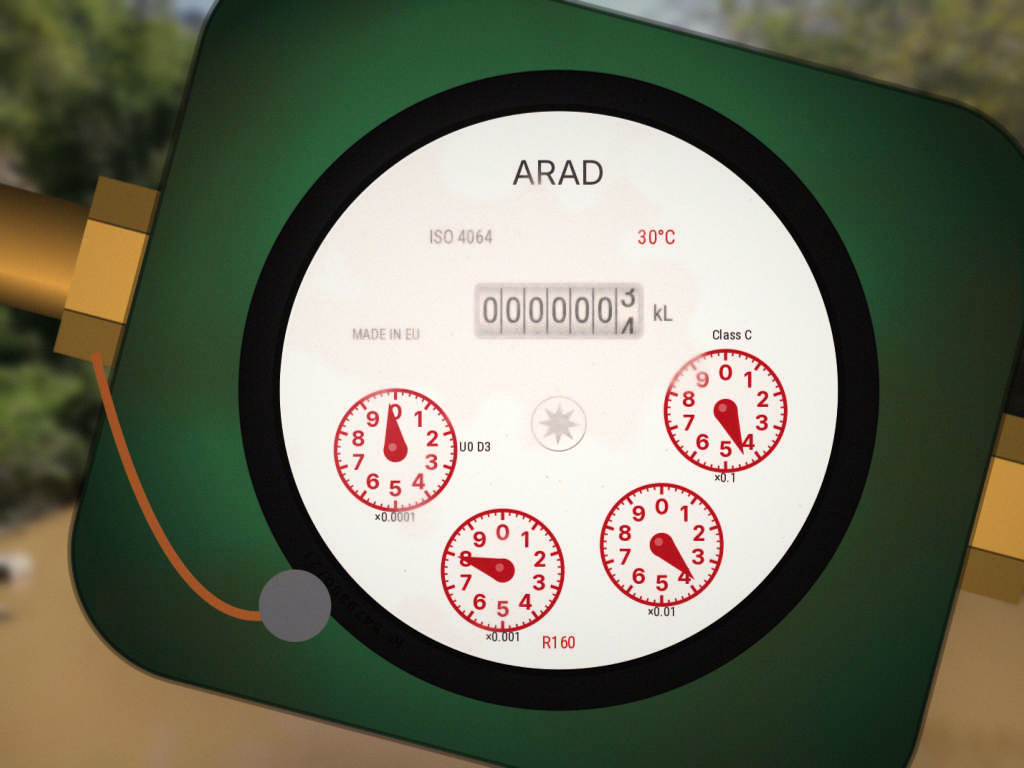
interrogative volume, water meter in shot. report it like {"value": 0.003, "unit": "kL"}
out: {"value": 3.4379, "unit": "kL"}
